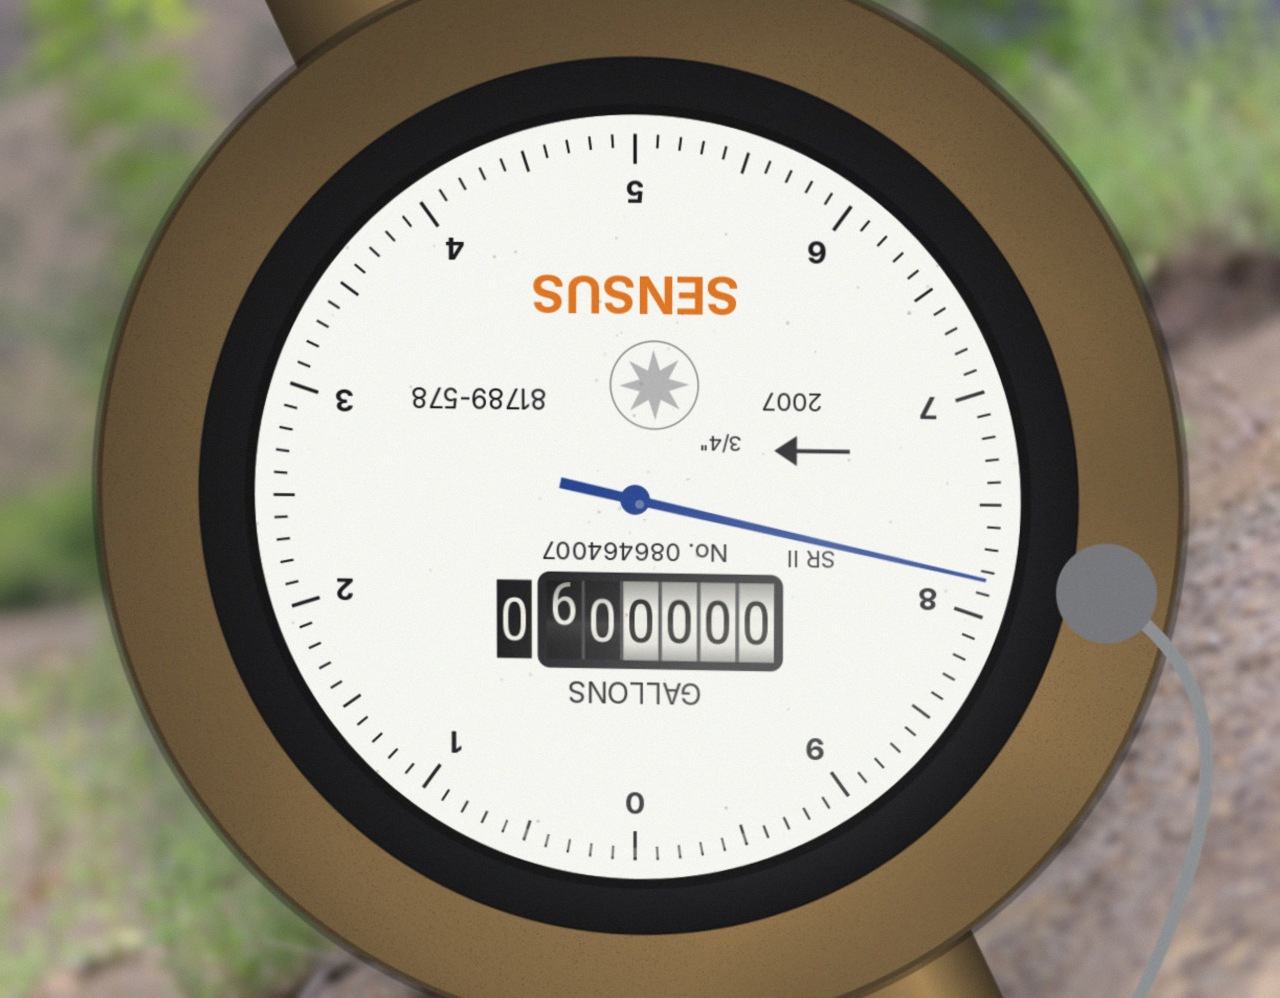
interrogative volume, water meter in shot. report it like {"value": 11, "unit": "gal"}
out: {"value": 87.8, "unit": "gal"}
